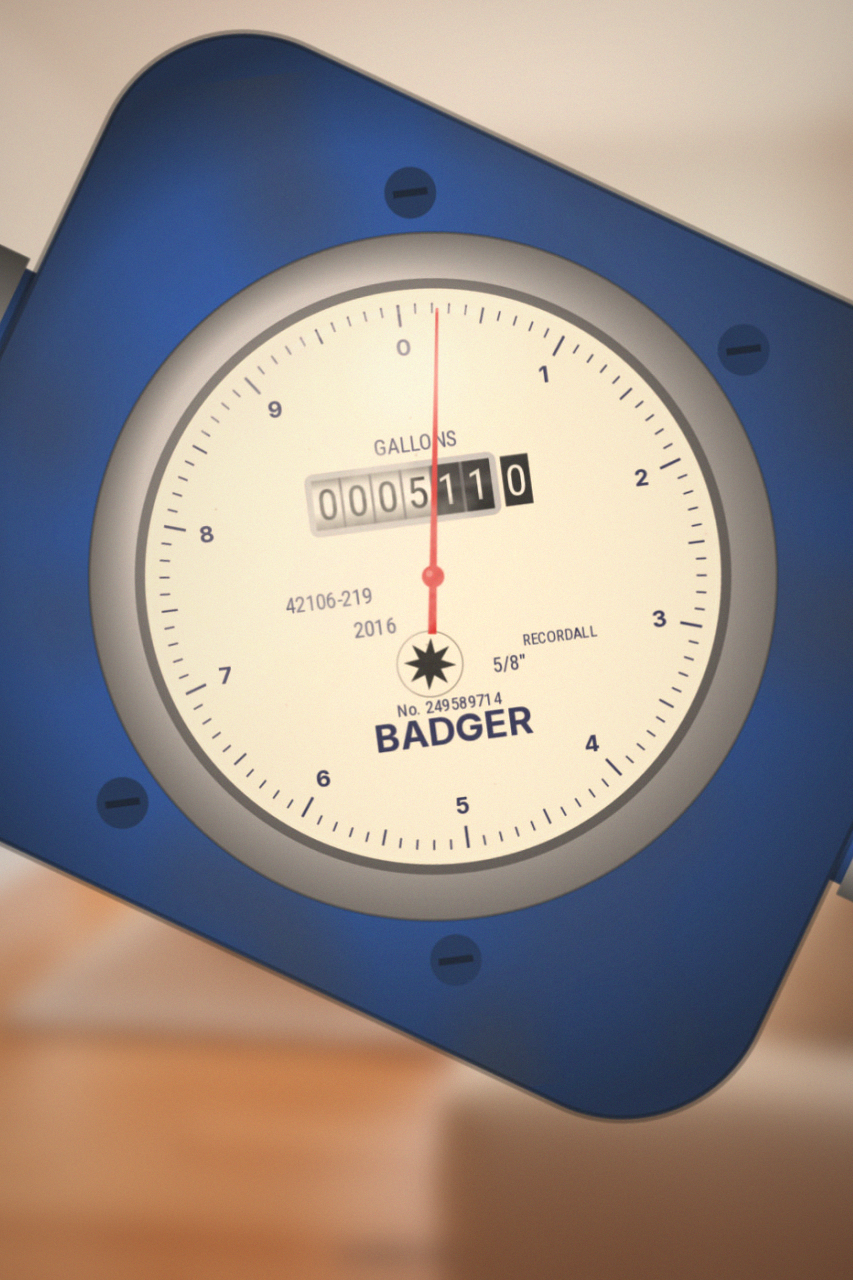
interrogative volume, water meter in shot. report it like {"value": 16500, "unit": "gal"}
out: {"value": 5110.2, "unit": "gal"}
